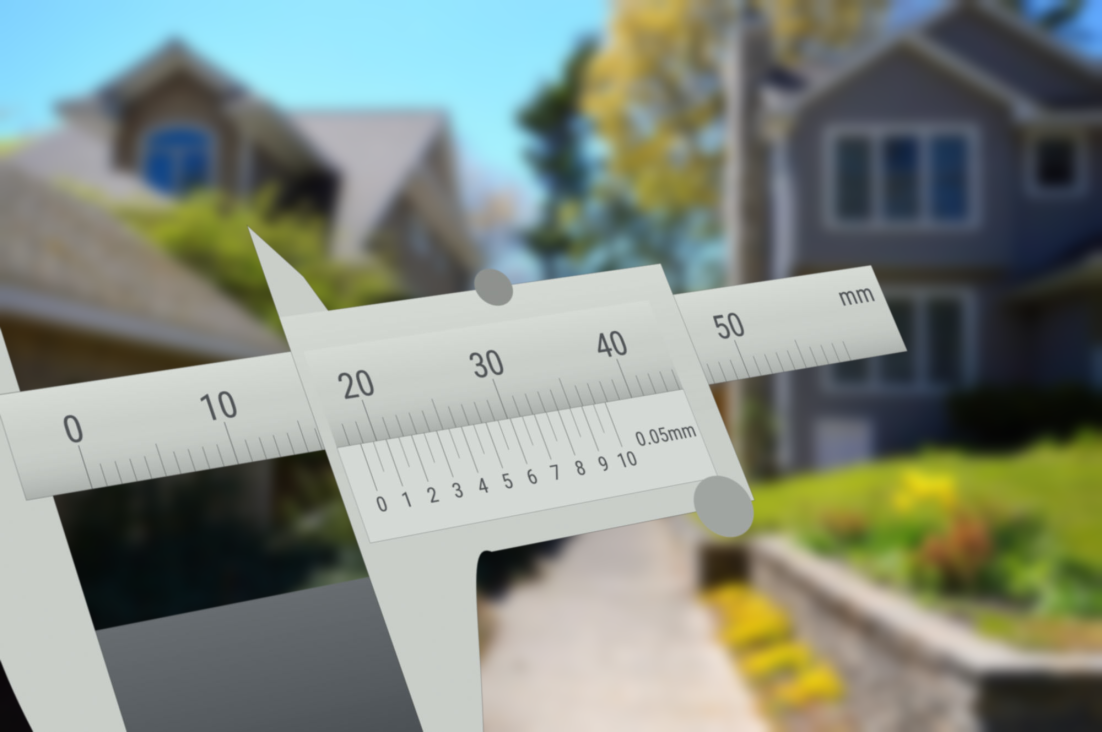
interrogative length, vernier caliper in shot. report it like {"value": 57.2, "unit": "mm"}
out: {"value": 18.8, "unit": "mm"}
